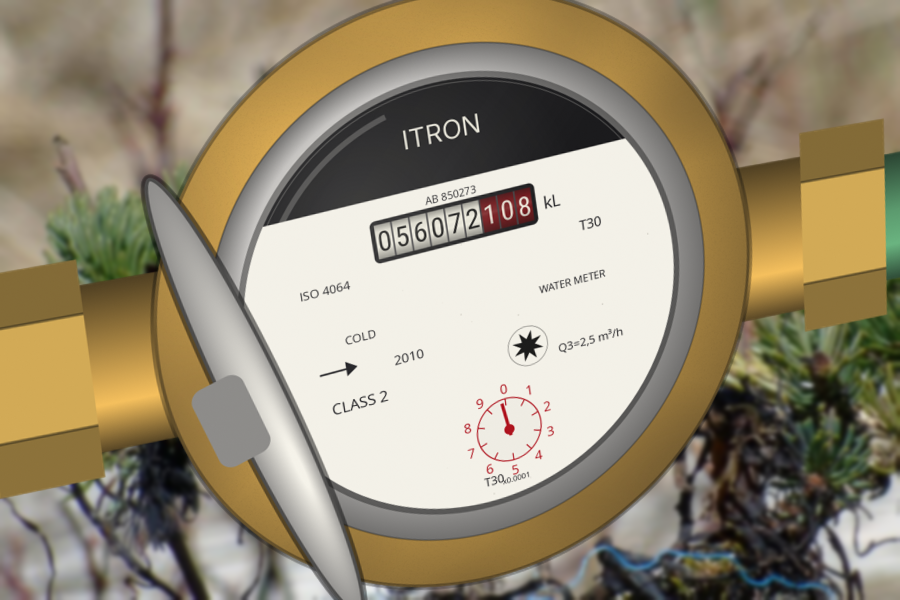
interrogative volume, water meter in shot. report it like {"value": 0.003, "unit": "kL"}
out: {"value": 56072.1079, "unit": "kL"}
